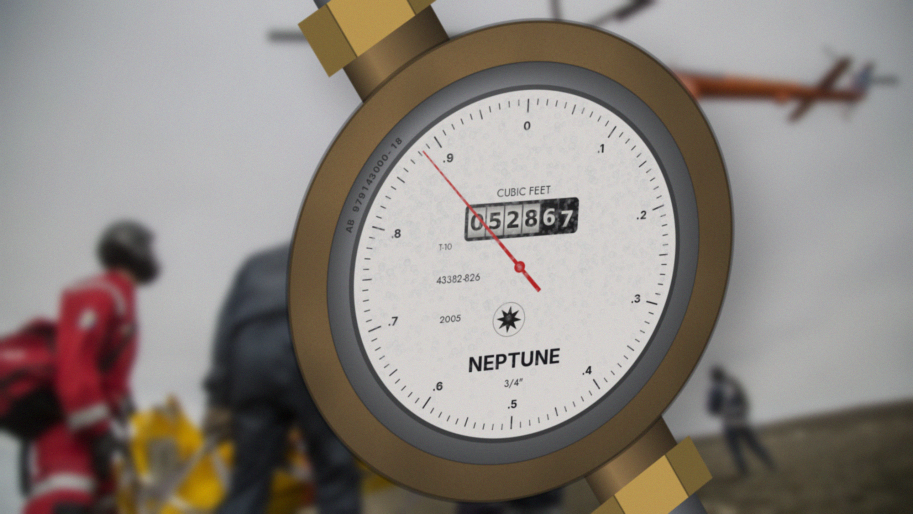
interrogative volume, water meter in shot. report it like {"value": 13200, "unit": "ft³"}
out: {"value": 52866.88, "unit": "ft³"}
